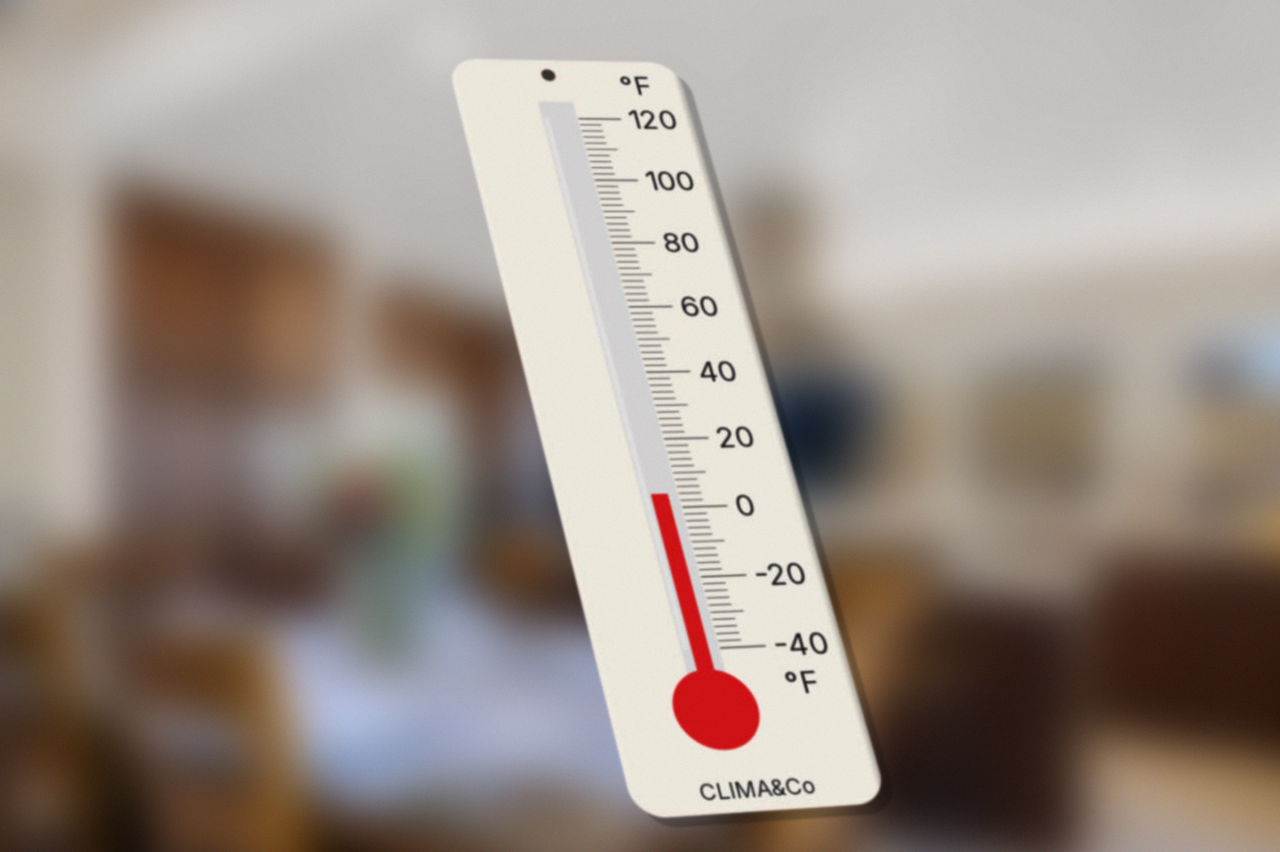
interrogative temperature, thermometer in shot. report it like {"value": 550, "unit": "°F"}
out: {"value": 4, "unit": "°F"}
